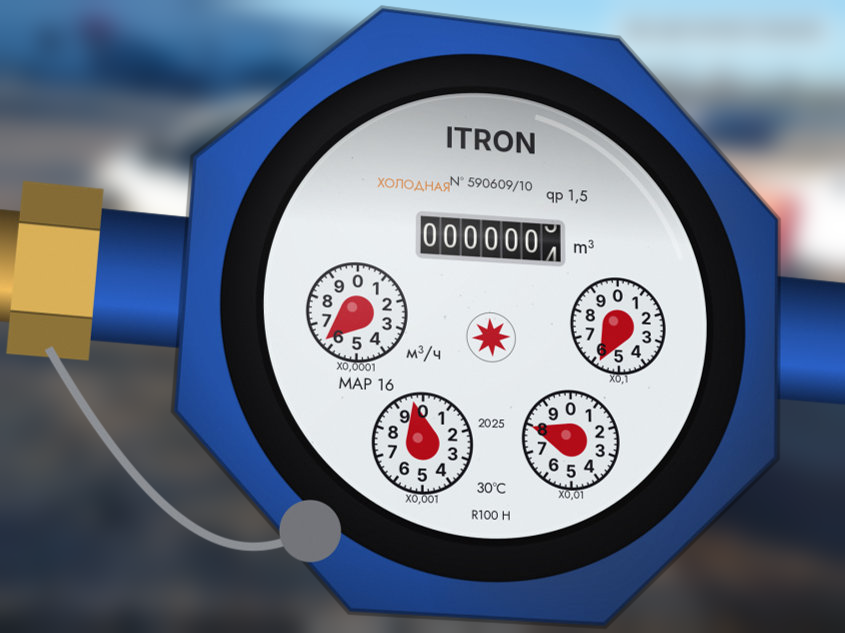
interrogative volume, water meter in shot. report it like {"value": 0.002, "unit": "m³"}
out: {"value": 3.5796, "unit": "m³"}
